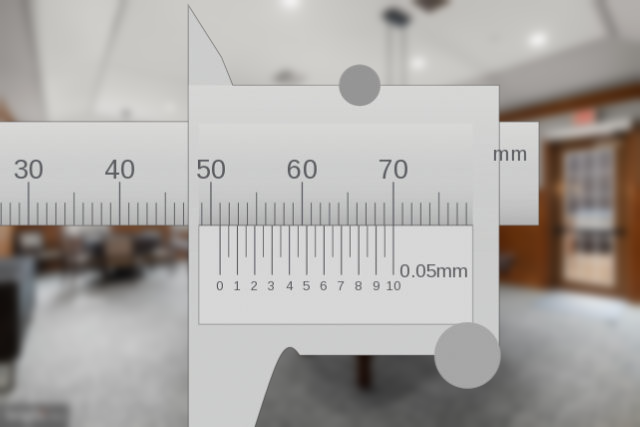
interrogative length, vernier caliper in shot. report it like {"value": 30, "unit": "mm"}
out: {"value": 51.0, "unit": "mm"}
